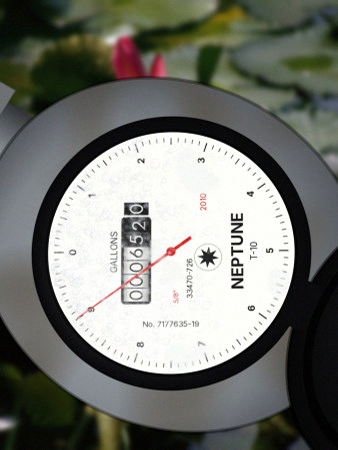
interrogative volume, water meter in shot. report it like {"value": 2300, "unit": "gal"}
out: {"value": 6519.0, "unit": "gal"}
